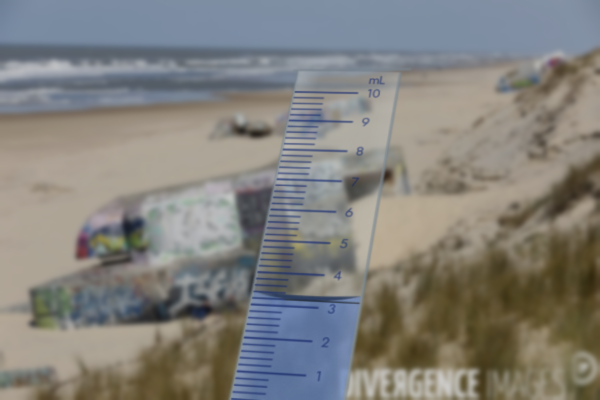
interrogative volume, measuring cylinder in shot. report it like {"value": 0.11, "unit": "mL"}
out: {"value": 3.2, "unit": "mL"}
